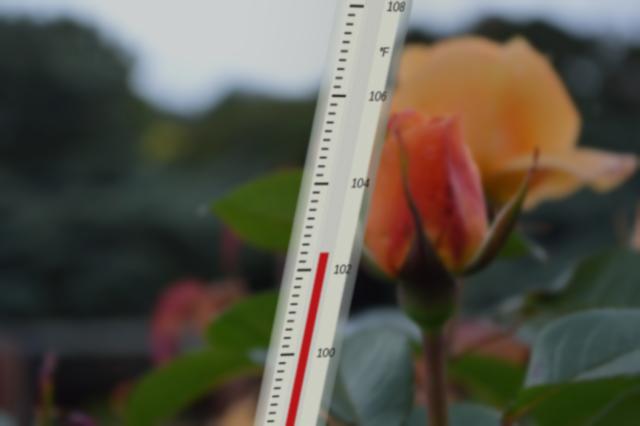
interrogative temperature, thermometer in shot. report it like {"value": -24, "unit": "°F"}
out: {"value": 102.4, "unit": "°F"}
